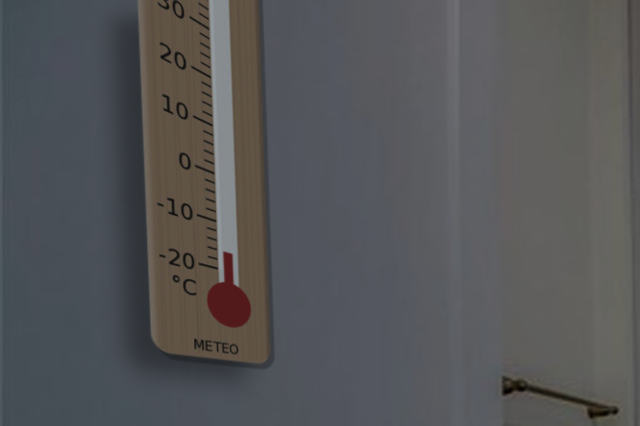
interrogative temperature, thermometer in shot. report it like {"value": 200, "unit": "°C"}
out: {"value": -16, "unit": "°C"}
